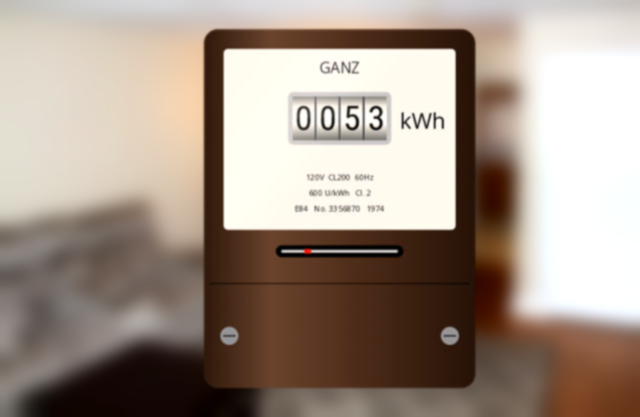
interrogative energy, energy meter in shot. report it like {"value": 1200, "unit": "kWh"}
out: {"value": 53, "unit": "kWh"}
